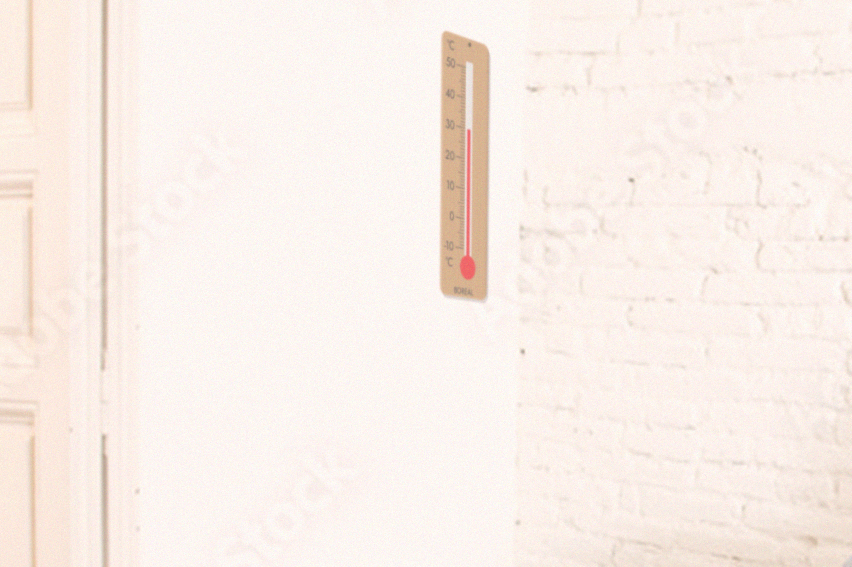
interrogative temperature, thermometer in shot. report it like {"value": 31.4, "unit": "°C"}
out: {"value": 30, "unit": "°C"}
